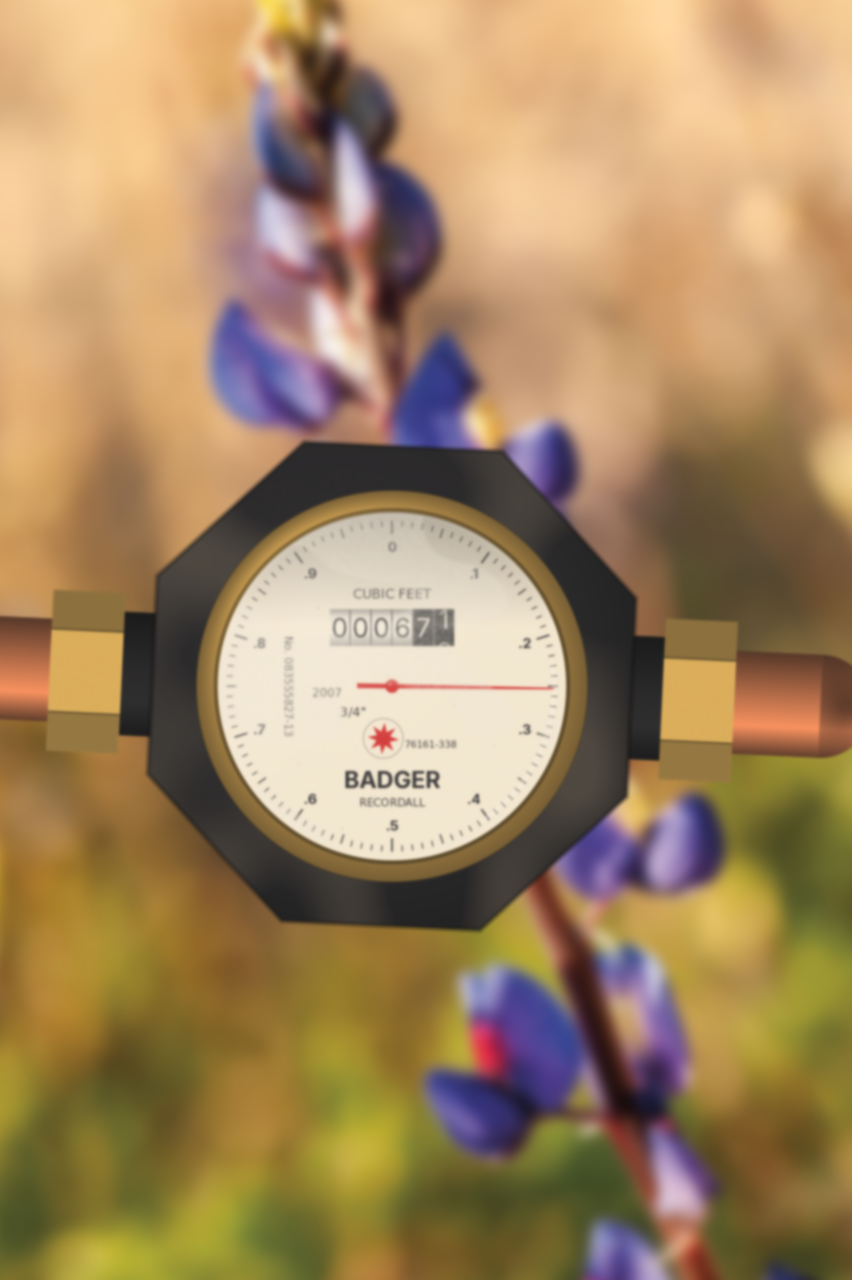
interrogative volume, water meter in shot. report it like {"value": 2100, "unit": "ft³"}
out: {"value": 671.25, "unit": "ft³"}
